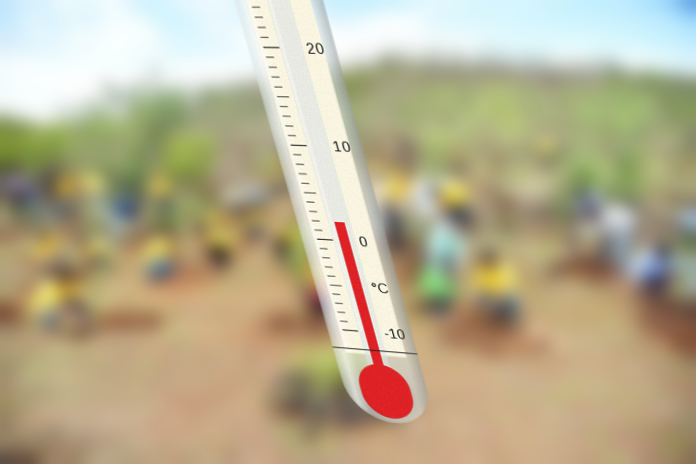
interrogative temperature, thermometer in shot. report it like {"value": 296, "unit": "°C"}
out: {"value": 2, "unit": "°C"}
